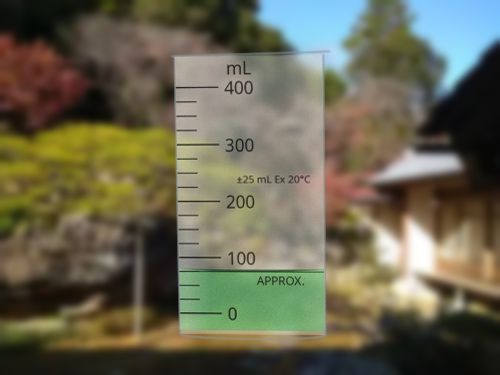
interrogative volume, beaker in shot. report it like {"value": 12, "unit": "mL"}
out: {"value": 75, "unit": "mL"}
